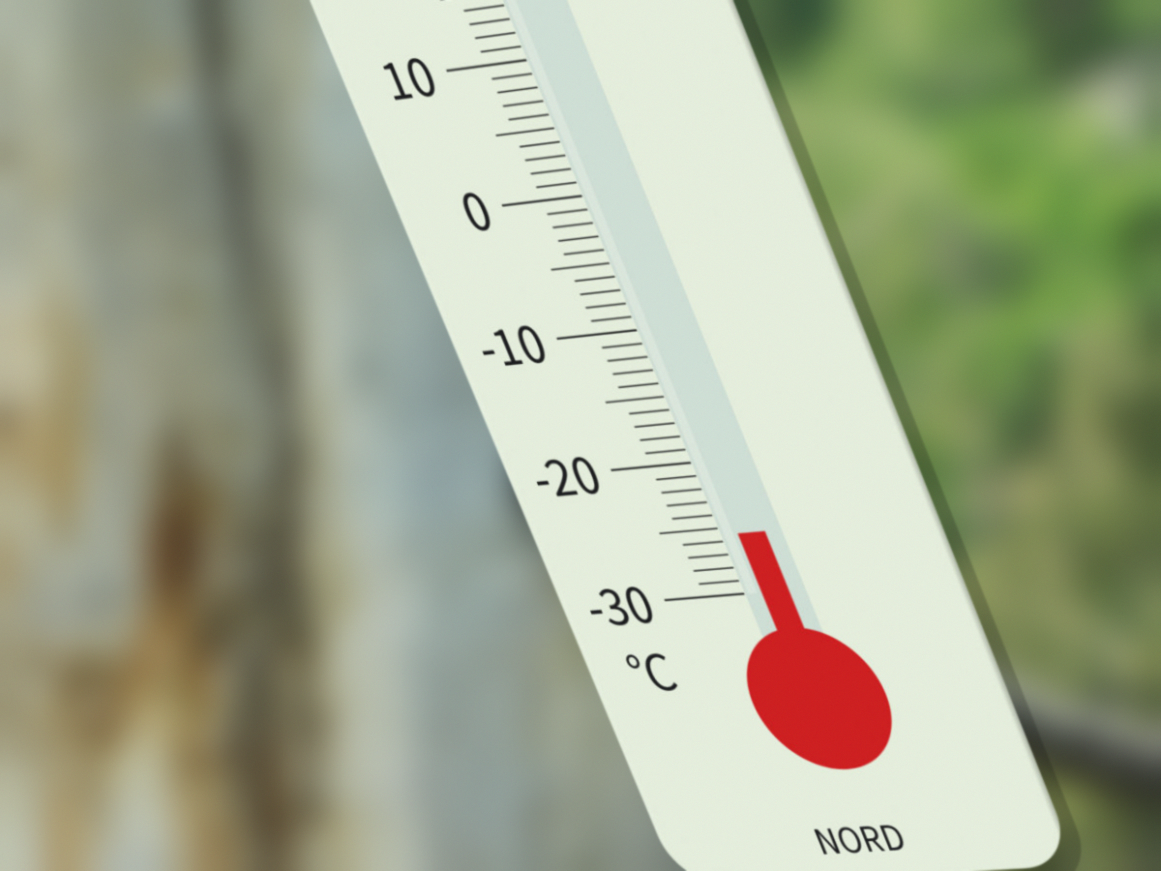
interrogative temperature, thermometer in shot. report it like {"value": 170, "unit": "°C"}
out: {"value": -25.5, "unit": "°C"}
